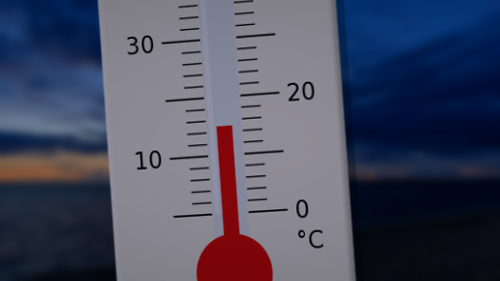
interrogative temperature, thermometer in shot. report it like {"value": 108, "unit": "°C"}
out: {"value": 15, "unit": "°C"}
